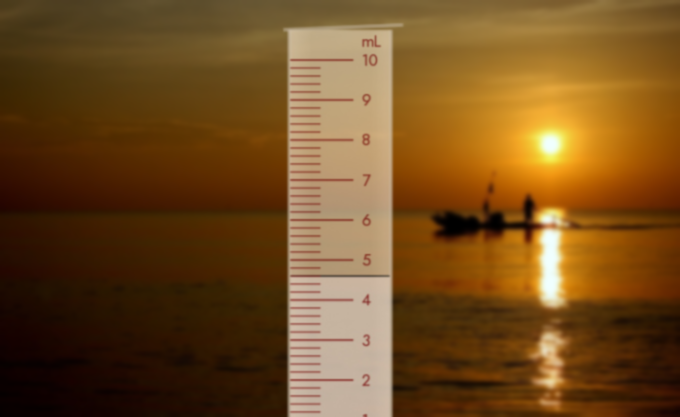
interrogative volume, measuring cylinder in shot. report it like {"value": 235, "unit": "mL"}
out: {"value": 4.6, "unit": "mL"}
